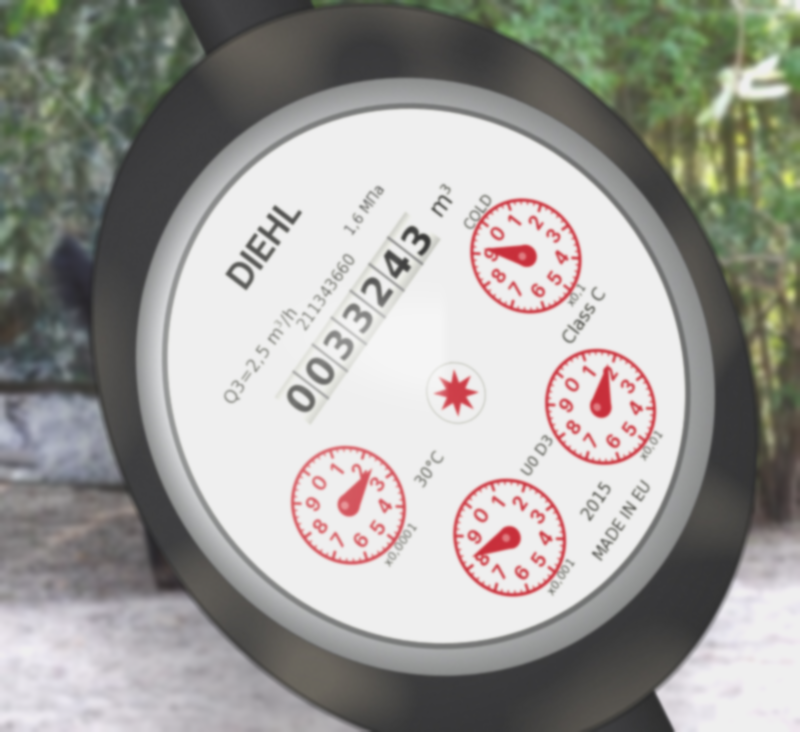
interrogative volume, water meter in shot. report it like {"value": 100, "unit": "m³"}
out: {"value": 33242.9182, "unit": "m³"}
